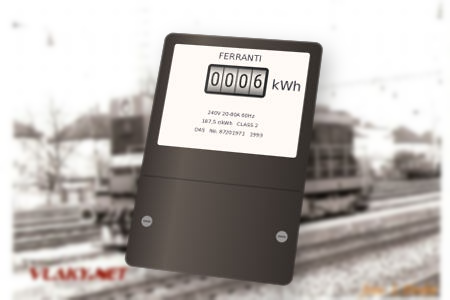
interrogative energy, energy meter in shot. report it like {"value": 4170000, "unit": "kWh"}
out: {"value": 6, "unit": "kWh"}
